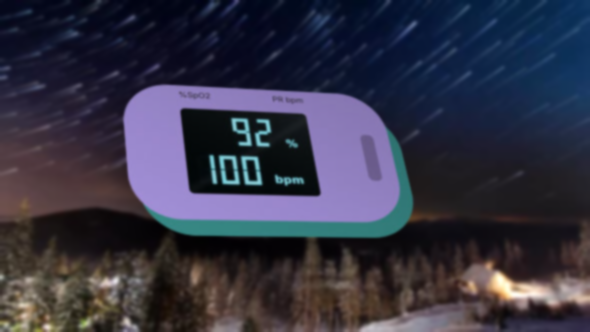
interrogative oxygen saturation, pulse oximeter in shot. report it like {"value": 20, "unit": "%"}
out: {"value": 92, "unit": "%"}
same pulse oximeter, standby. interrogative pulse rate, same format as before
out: {"value": 100, "unit": "bpm"}
